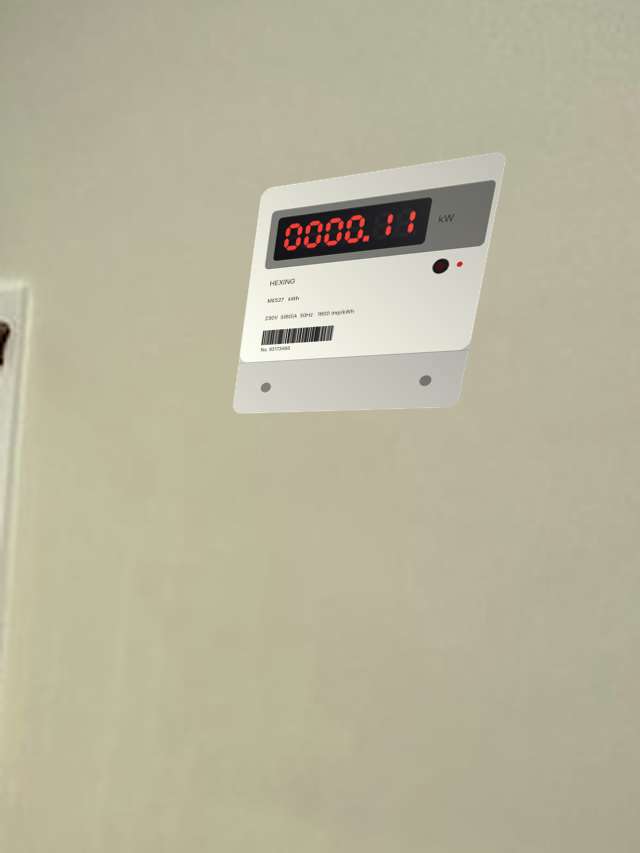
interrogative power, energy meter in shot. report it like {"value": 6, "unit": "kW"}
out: {"value": 0.11, "unit": "kW"}
